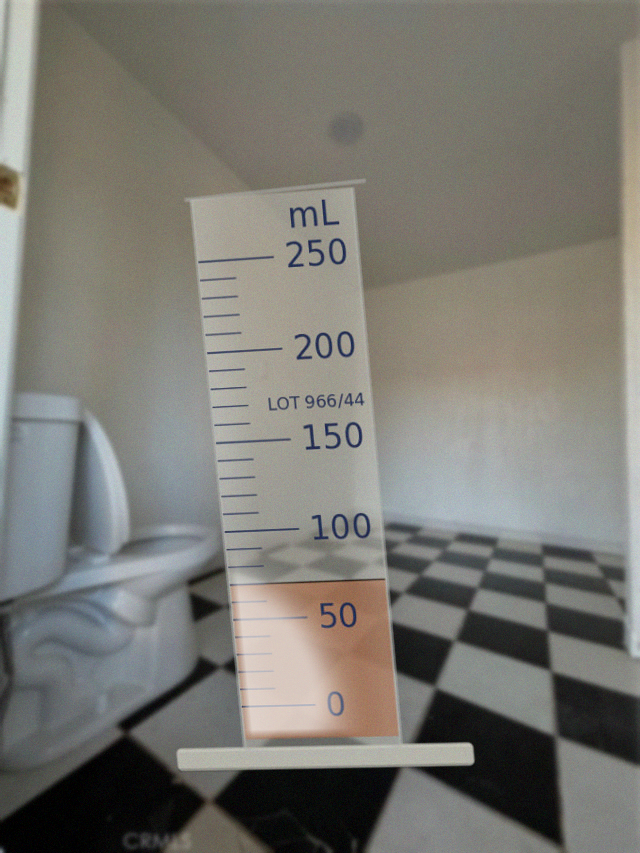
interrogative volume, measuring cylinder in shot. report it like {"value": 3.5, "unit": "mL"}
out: {"value": 70, "unit": "mL"}
